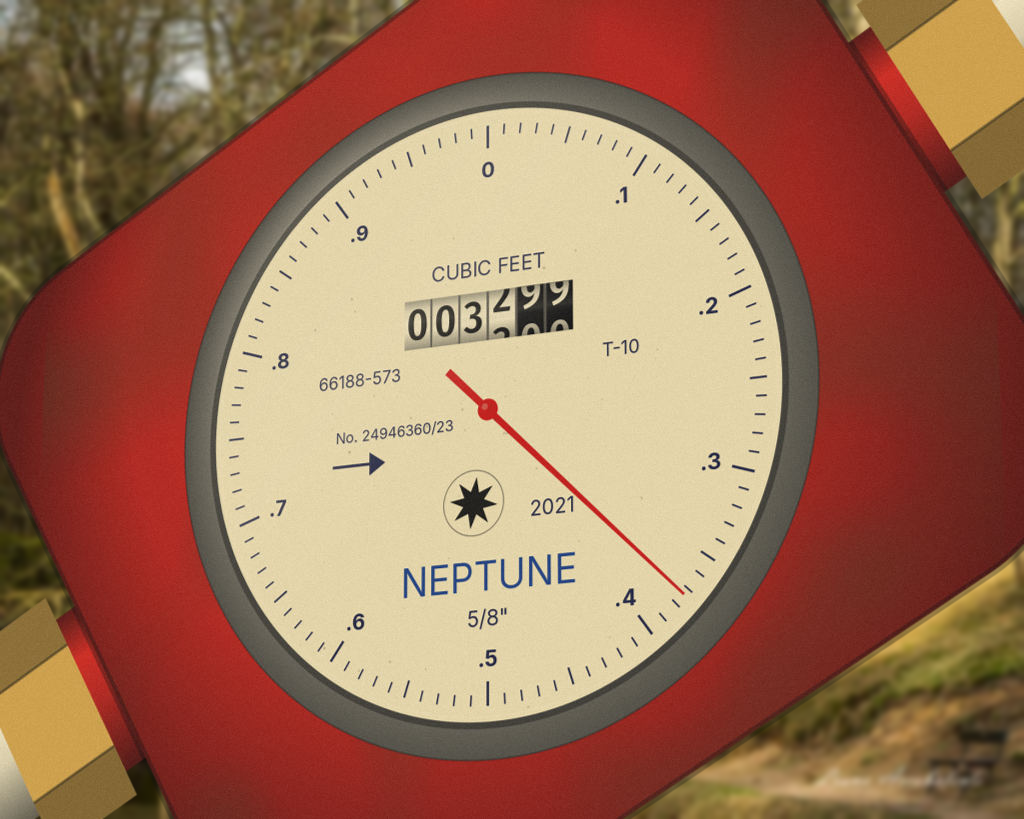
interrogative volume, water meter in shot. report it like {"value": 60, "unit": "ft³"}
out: {"value": 3299.37, "unit": "ft³"}
